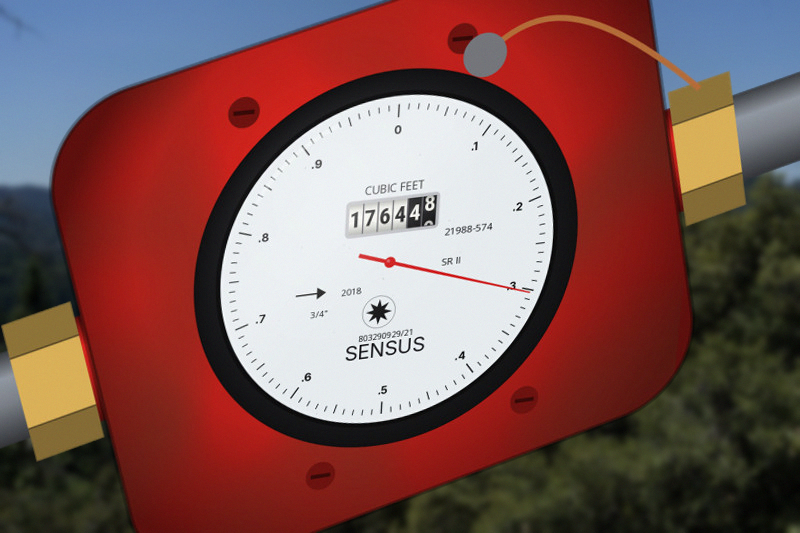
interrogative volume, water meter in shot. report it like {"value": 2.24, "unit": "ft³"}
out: {"value": 176448.30, "unit": "ft³"}
